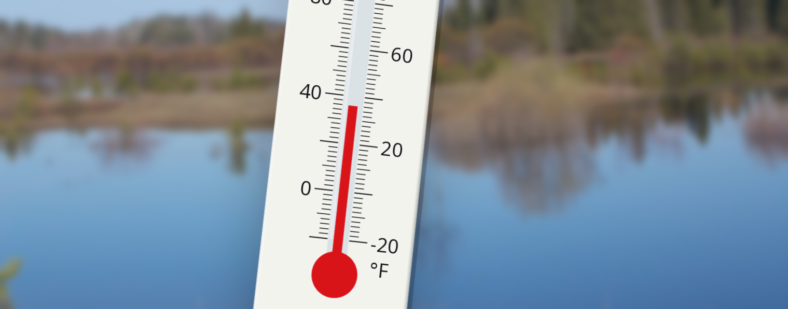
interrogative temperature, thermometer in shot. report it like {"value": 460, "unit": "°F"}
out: {"value": 36, "unit": "°F"}
